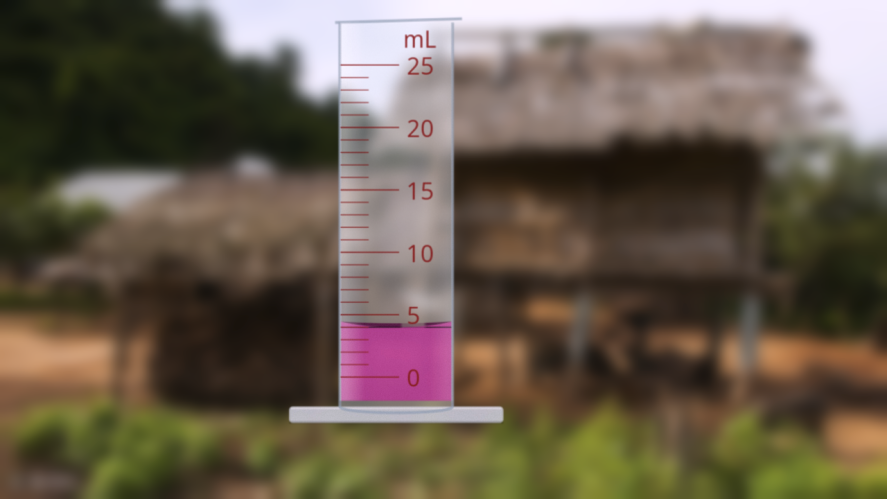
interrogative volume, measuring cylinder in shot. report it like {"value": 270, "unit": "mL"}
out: {"value": 4, "unit": "mL"}
